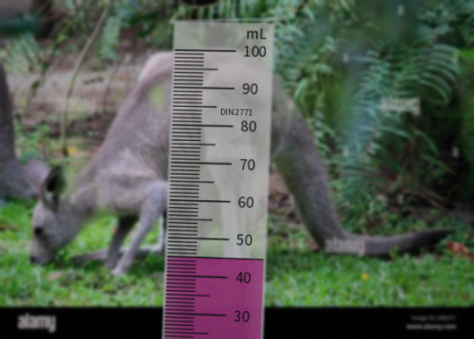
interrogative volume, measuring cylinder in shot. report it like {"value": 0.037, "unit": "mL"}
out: {"value": 45, "unit": "mL"}
